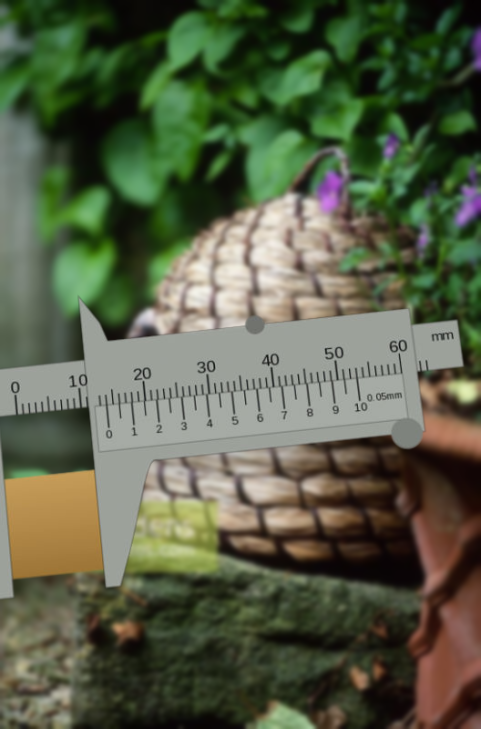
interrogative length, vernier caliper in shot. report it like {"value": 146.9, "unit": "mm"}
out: {"value": 14.0, "unit": "mm"}
